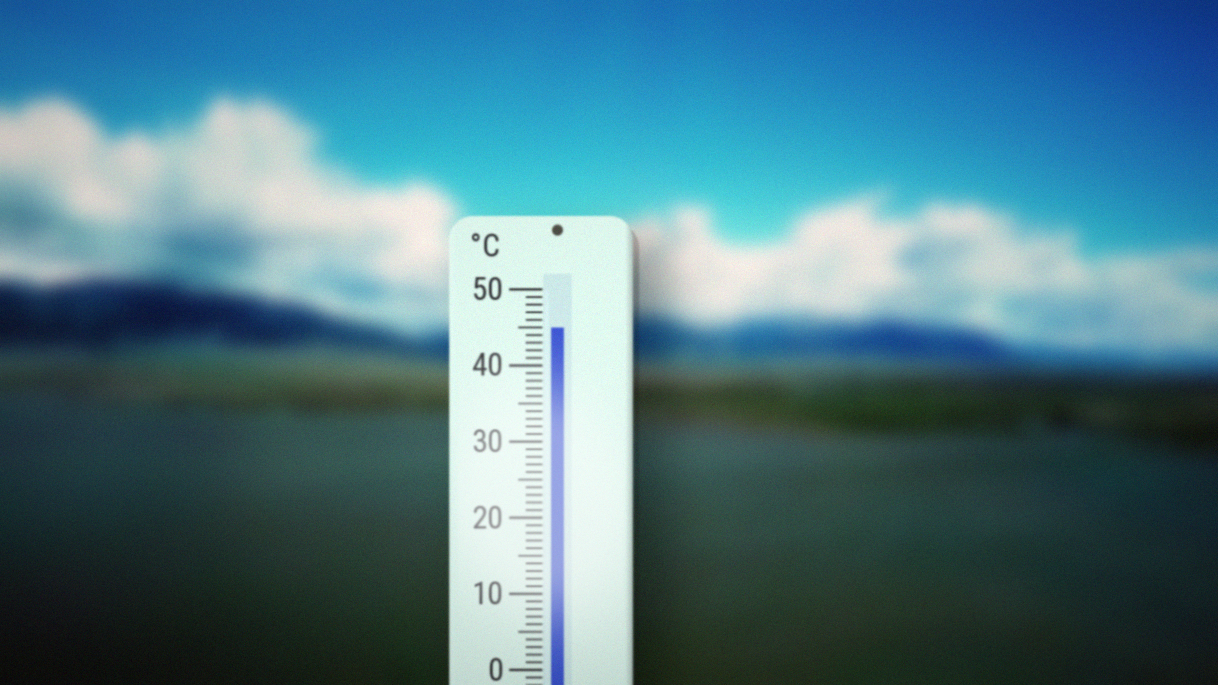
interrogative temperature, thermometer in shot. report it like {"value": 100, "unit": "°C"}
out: {"value": 45, "unit": "°C"}
